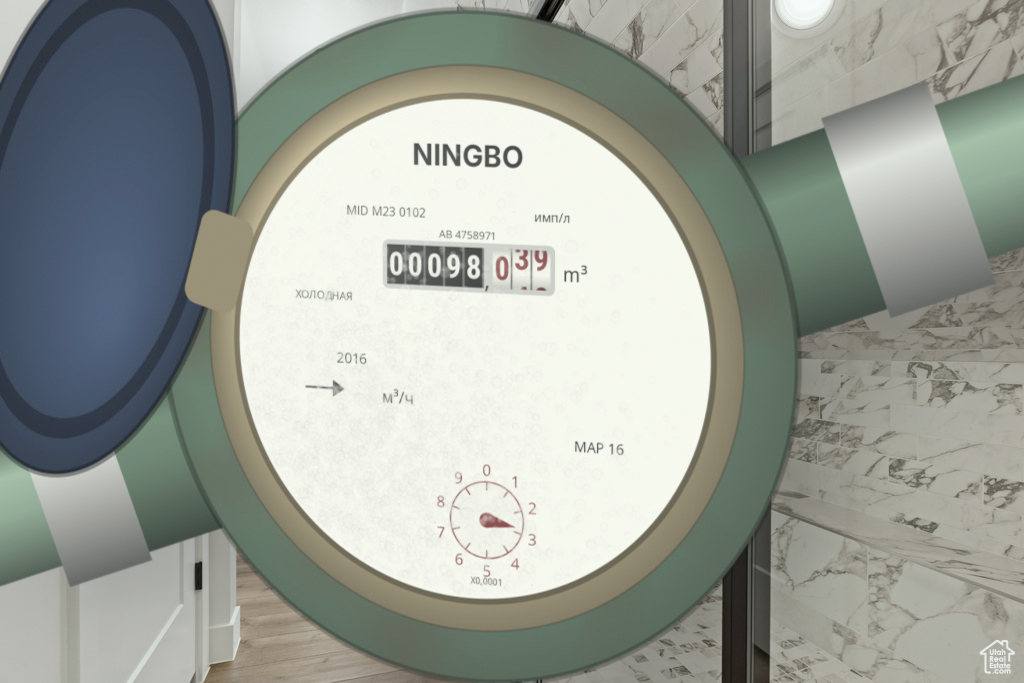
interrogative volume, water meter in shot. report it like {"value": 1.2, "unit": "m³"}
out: {"value": 98.0392, "unit": "m³"}
